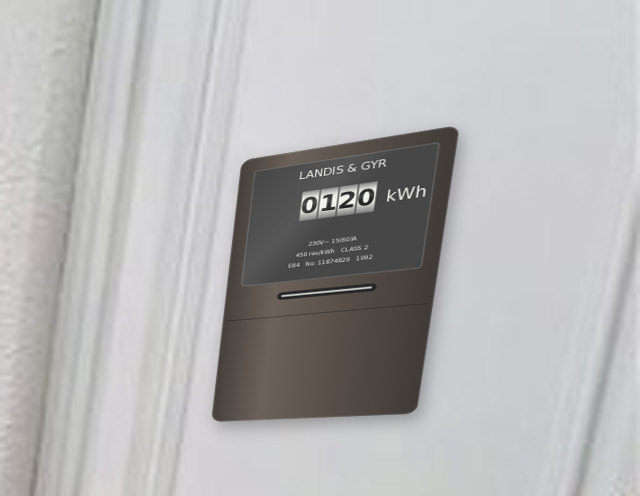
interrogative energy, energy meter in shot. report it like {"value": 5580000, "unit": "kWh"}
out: {"value": 120, "unit": "kWh"}
